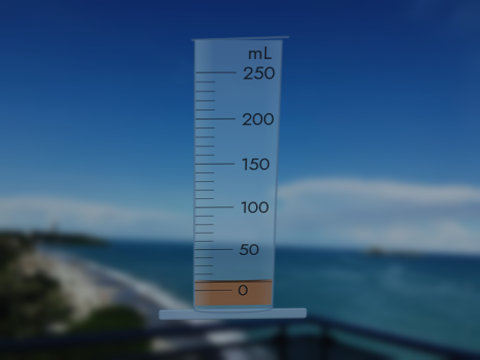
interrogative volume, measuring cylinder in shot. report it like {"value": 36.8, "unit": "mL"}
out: {"value": 10, "unit": "mL"}
